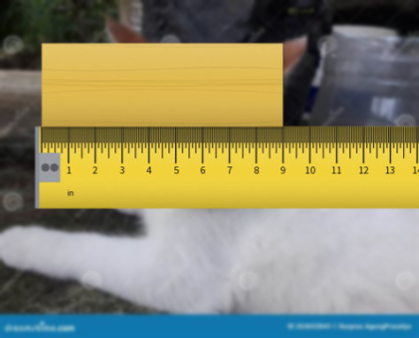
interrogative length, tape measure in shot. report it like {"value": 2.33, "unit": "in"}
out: {"value": 9, "unit": "in"}
